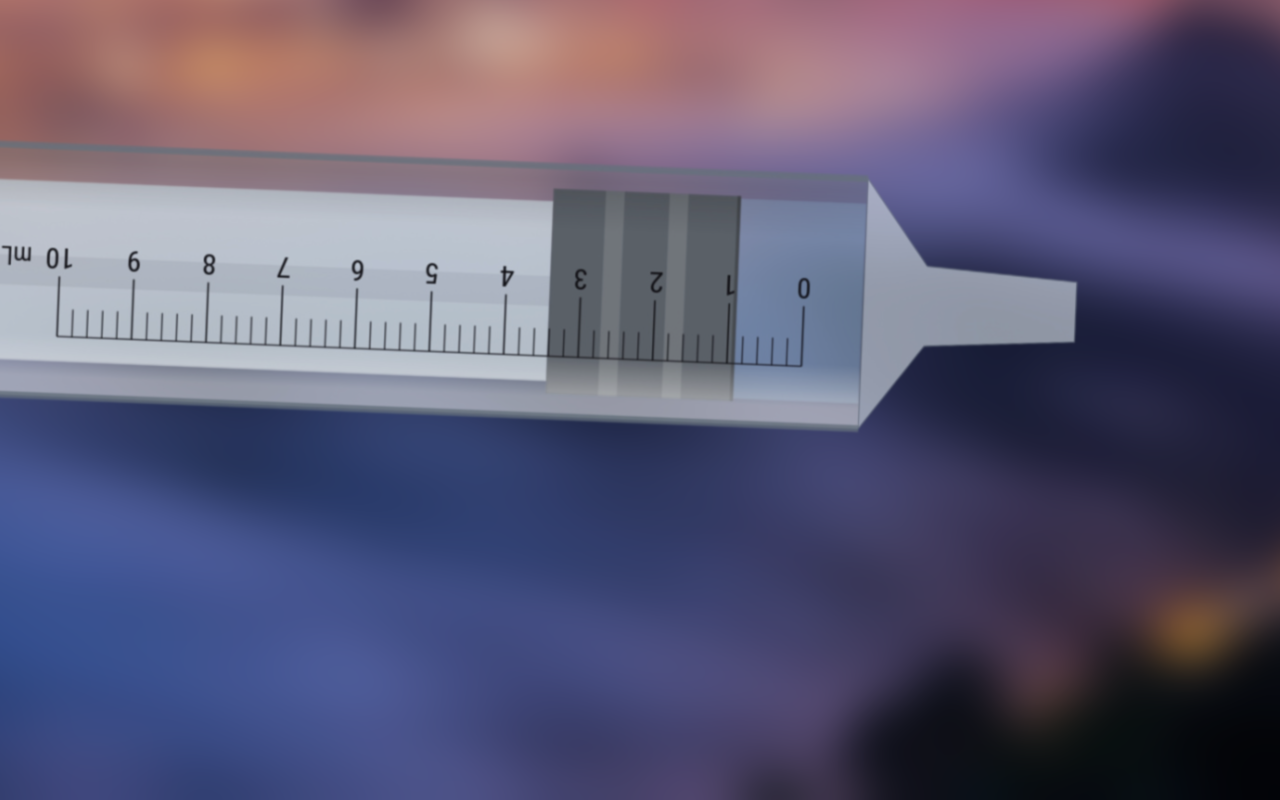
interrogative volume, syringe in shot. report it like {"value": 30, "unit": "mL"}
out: {"value": 0.9, "unit": "mL"}
